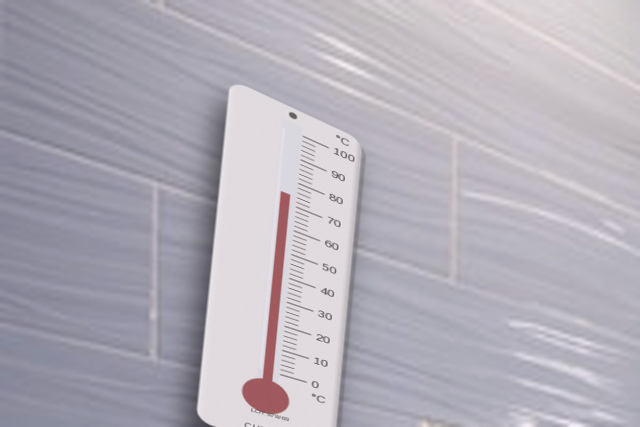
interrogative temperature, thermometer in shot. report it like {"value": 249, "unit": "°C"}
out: {"value": 74, "unit": "°C"}
